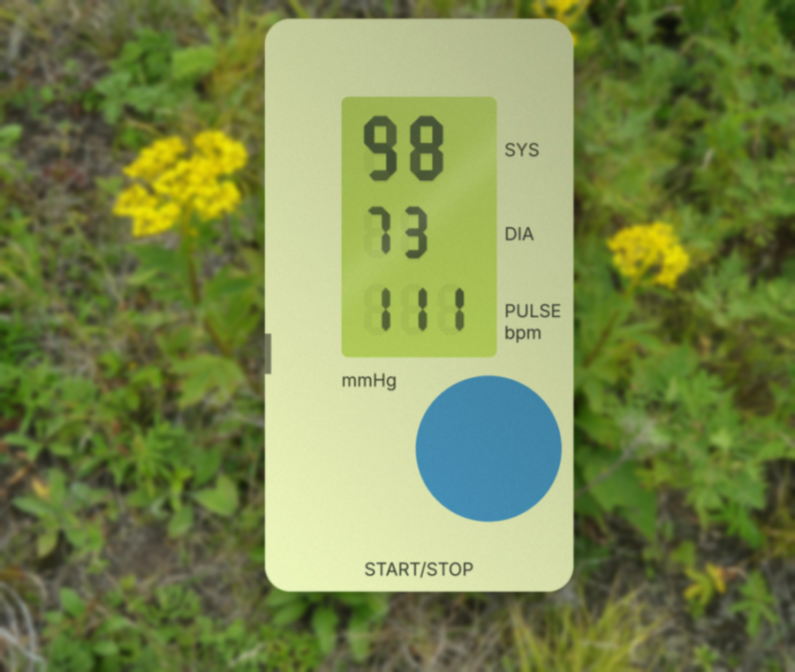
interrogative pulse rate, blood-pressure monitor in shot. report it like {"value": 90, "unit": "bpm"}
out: {"value": 111, "unit": "bpm"}
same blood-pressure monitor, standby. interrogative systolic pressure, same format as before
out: {"value": 98, "unit": "mmHg"}
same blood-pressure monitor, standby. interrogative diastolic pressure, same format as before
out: {"value": 73, "unit": "mmHg"}
